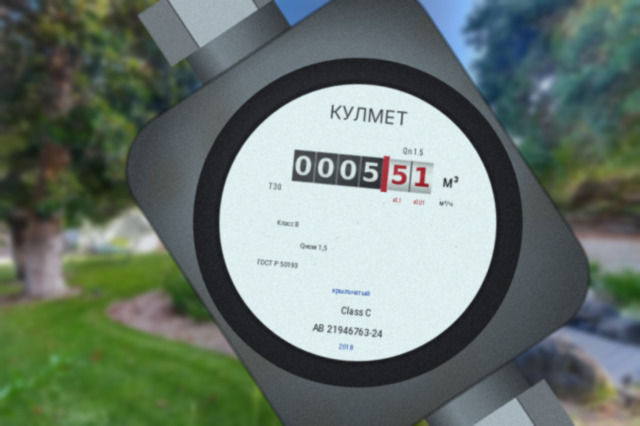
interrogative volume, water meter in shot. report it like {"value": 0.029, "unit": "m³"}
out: {"value": 5.51, "unit": "m³"}
